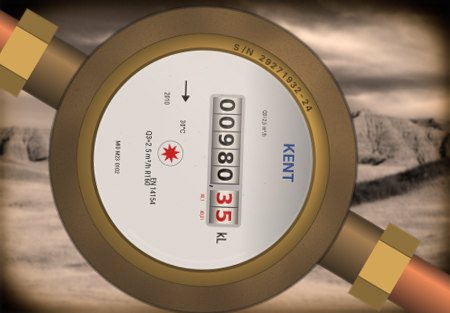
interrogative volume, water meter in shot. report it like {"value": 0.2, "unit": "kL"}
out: {"value": 980.35, "unit": "kL"}
